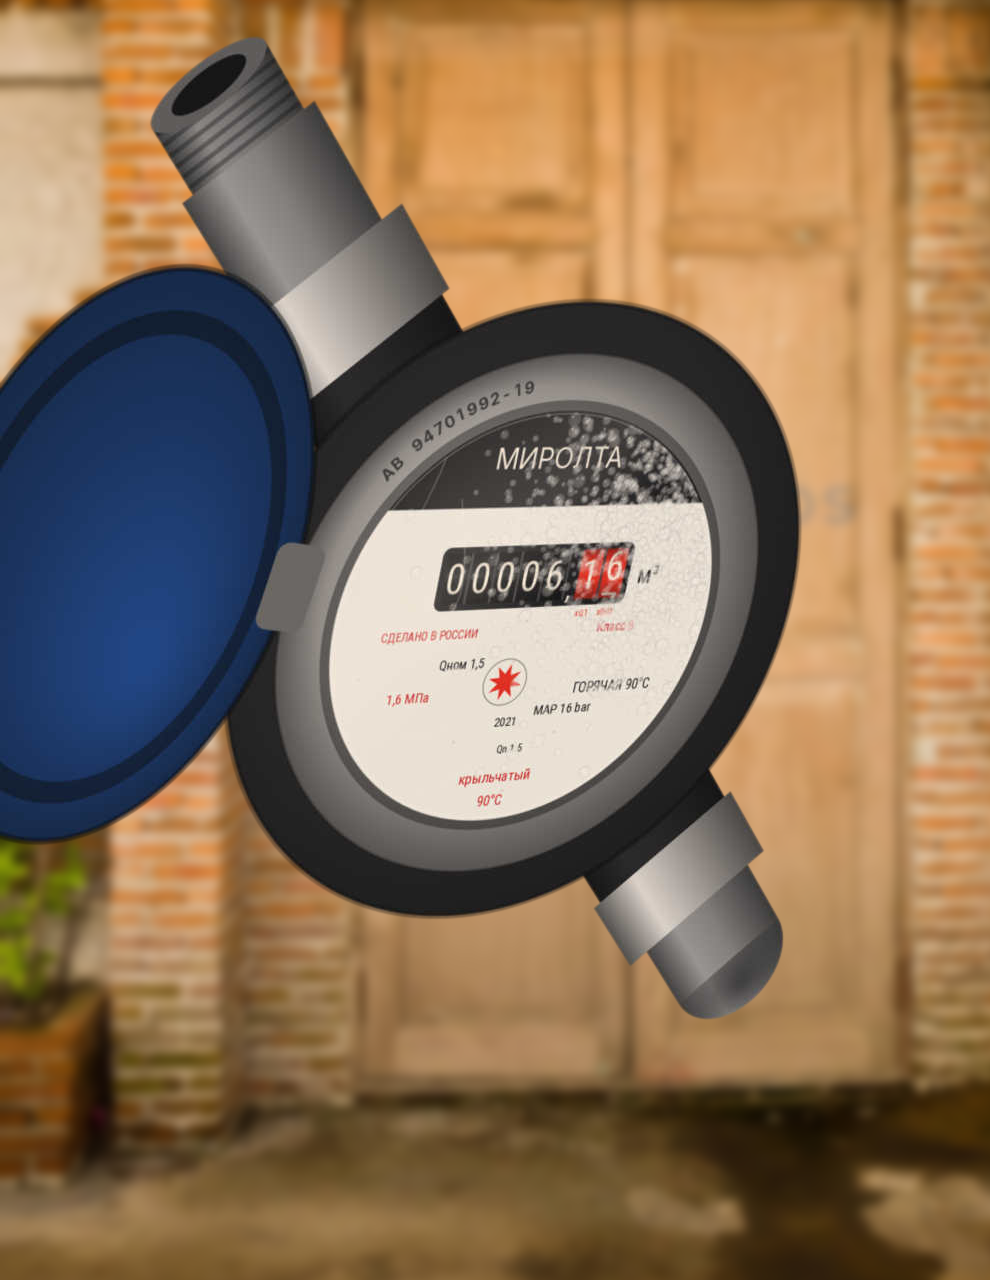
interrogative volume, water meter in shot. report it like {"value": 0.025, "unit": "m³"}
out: {"value": 6.16, "unit": "m³"}
